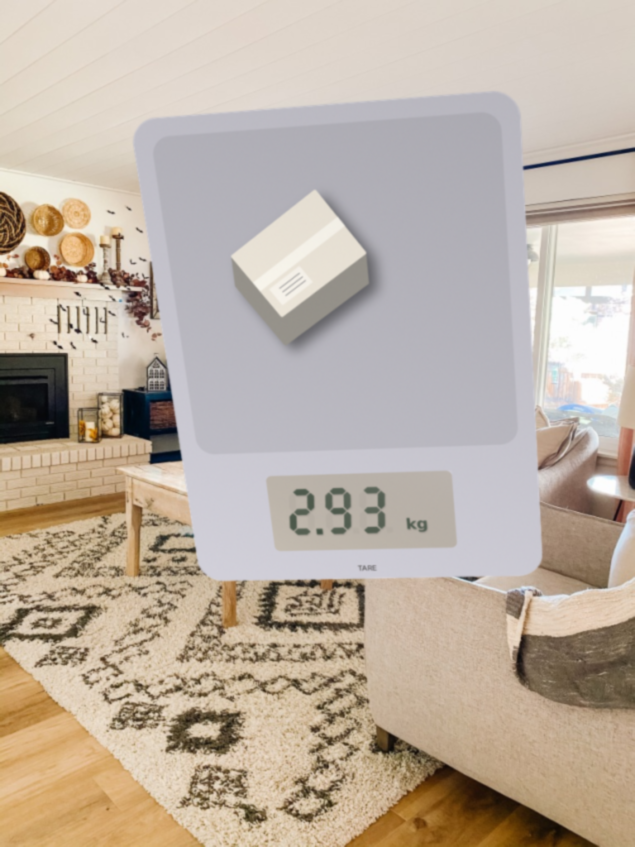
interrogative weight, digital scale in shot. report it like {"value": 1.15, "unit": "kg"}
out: {"value": 2.93, "unit": "kg"}
